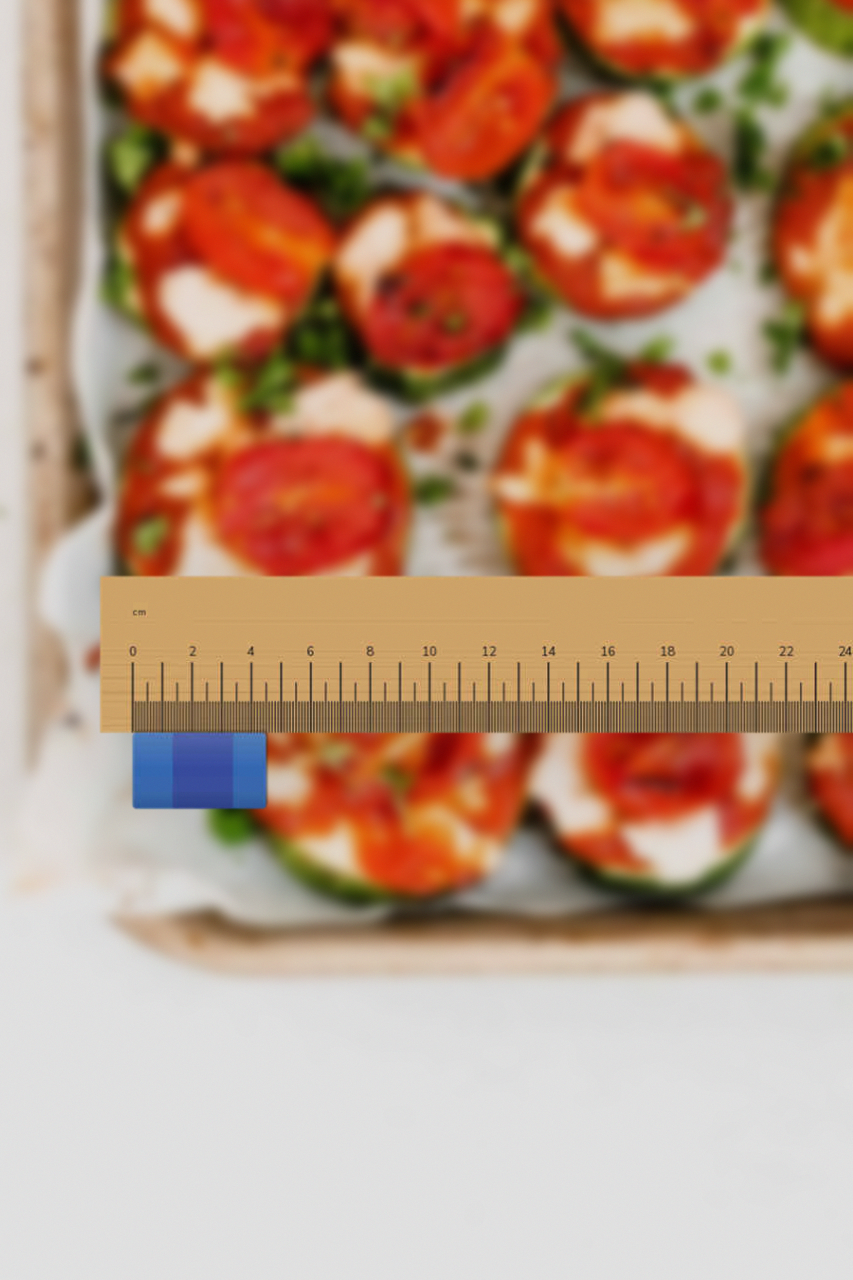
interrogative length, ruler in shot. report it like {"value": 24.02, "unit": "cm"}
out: {"value": 4.5, "unit": "cm"}
